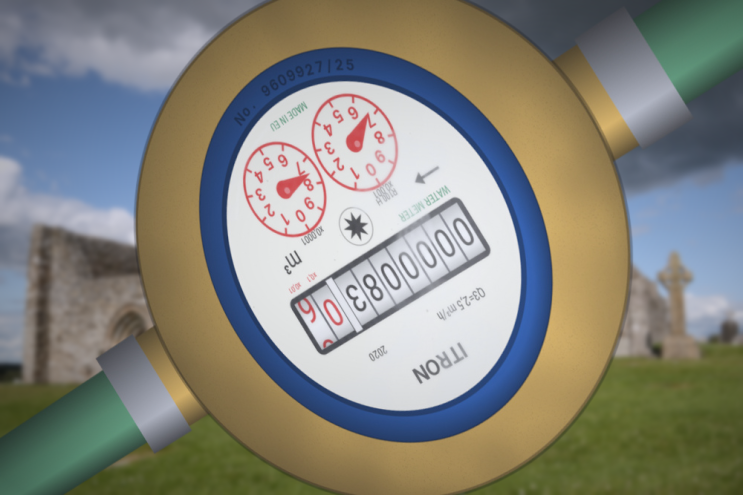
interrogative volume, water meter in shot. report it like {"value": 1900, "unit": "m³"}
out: {"value": 83.0567, "unit": "m³"}
